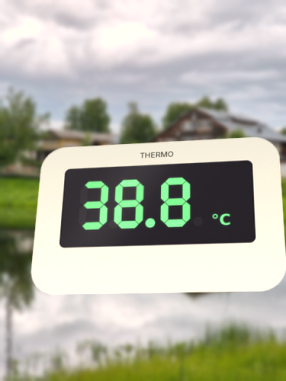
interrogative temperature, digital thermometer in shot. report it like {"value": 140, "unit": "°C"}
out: {"value": 38.8, "unit": "°C"}
